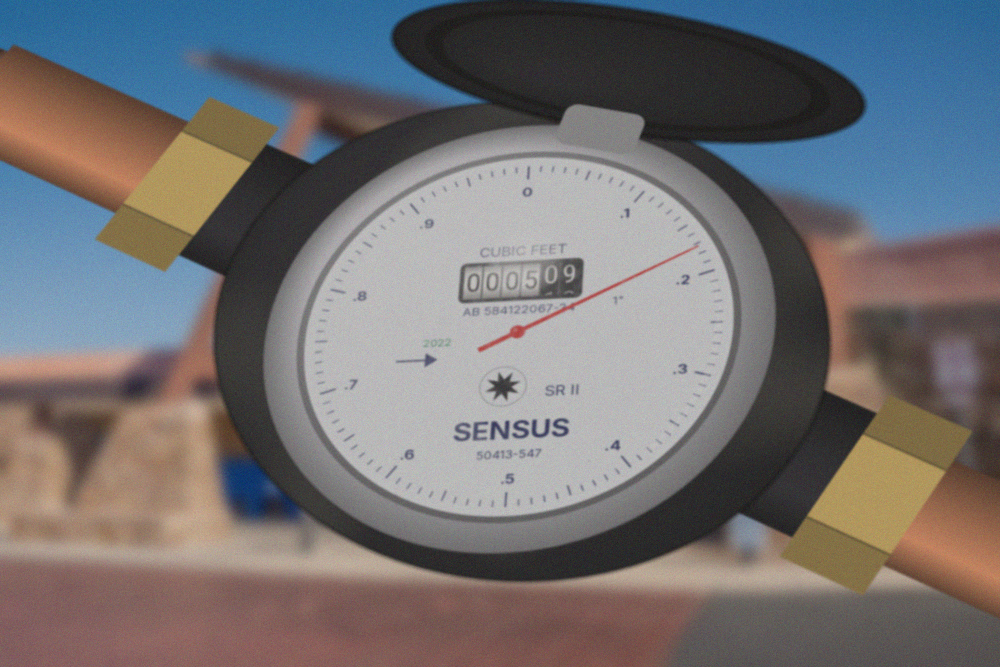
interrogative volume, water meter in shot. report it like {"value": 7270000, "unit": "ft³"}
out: {"value": 509.17, "unit": "ft³"}
